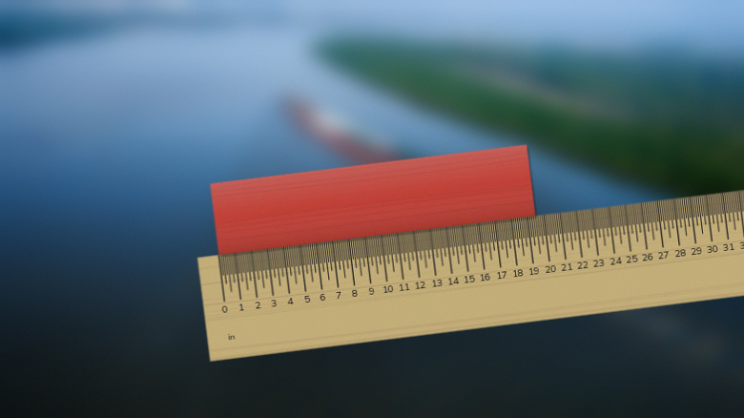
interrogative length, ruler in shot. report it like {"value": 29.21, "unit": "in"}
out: {"value": 19.5, "unit": "in"}
